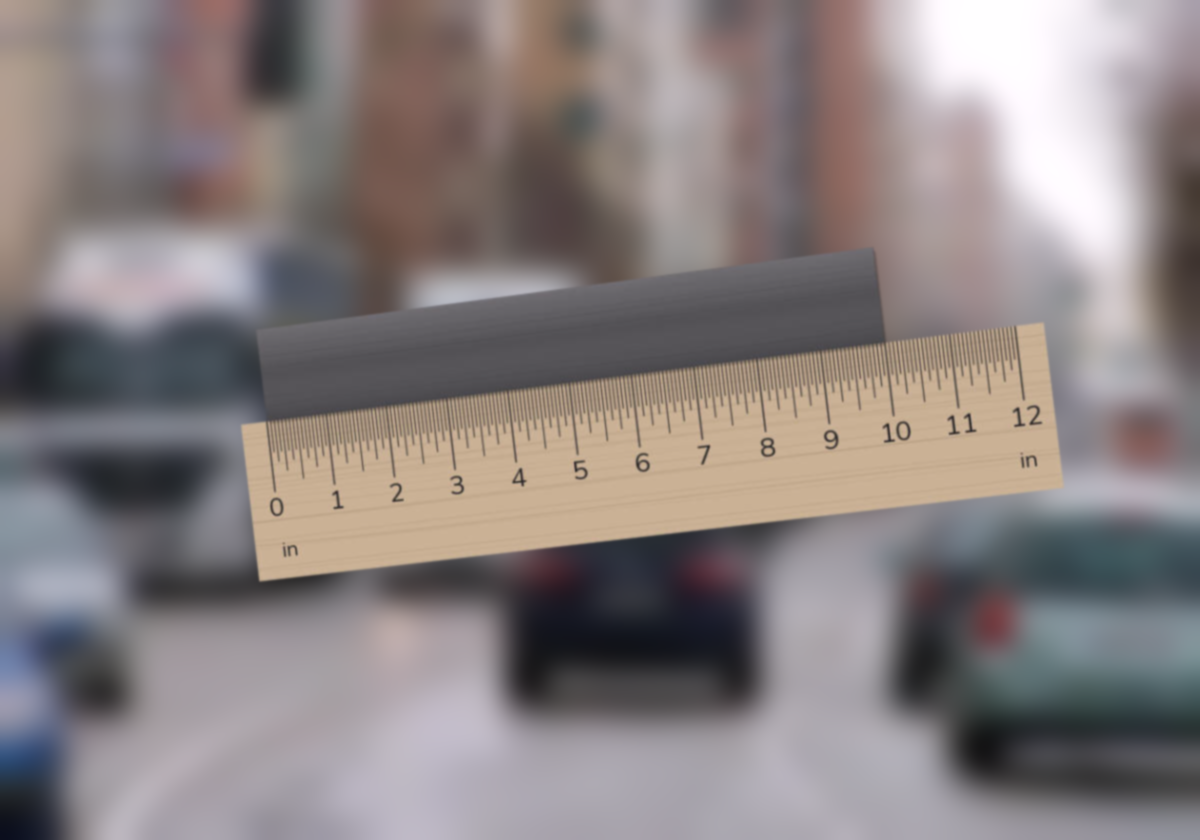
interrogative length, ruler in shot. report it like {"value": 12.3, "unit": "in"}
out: {"value": 10, "unit": "in"}
